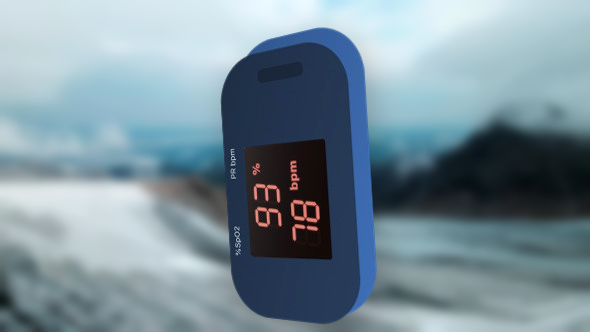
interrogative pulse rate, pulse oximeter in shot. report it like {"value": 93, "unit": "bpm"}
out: {"value": 78, "unit": "bpm"}
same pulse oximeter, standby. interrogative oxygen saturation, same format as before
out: {"value": 93, "unit": "%"}
